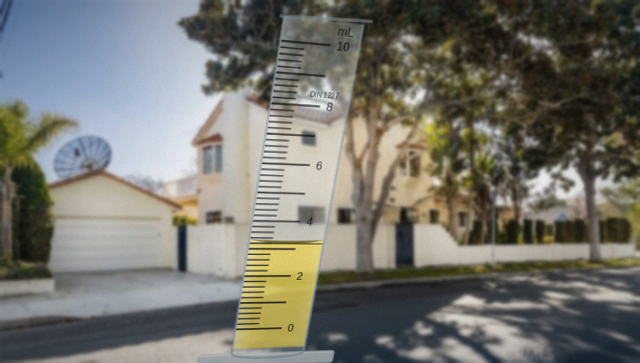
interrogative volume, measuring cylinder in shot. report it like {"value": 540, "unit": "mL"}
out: {"value": 3.2, "unit": "mL"}
